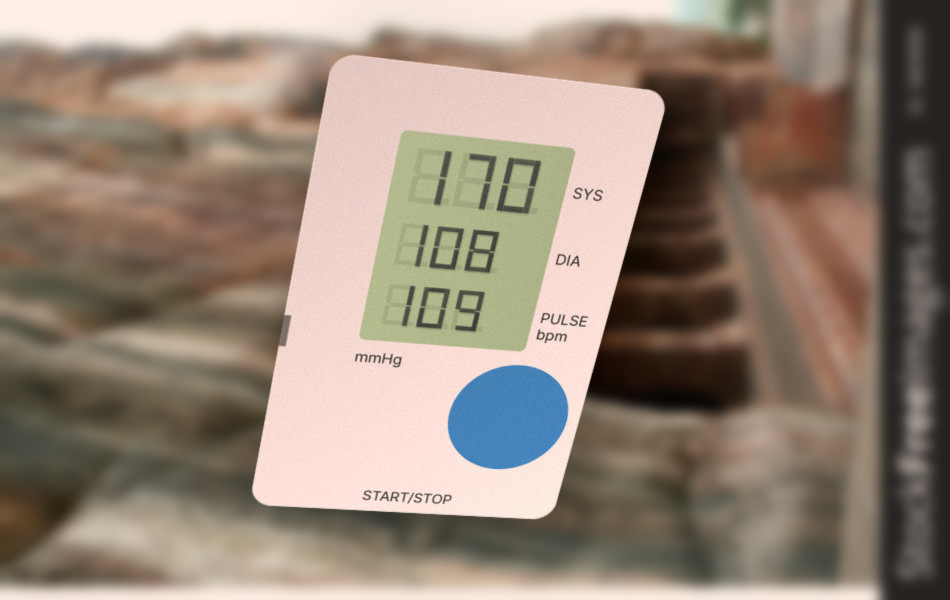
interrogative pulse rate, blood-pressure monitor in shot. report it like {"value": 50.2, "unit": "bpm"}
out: {"value": 109, "unit": "bpm"}
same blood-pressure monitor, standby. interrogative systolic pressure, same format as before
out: {"value": 170, "unit": "mmHg"}
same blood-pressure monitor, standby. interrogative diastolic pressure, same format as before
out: {"value": 108, "unit": "mmHg"}
